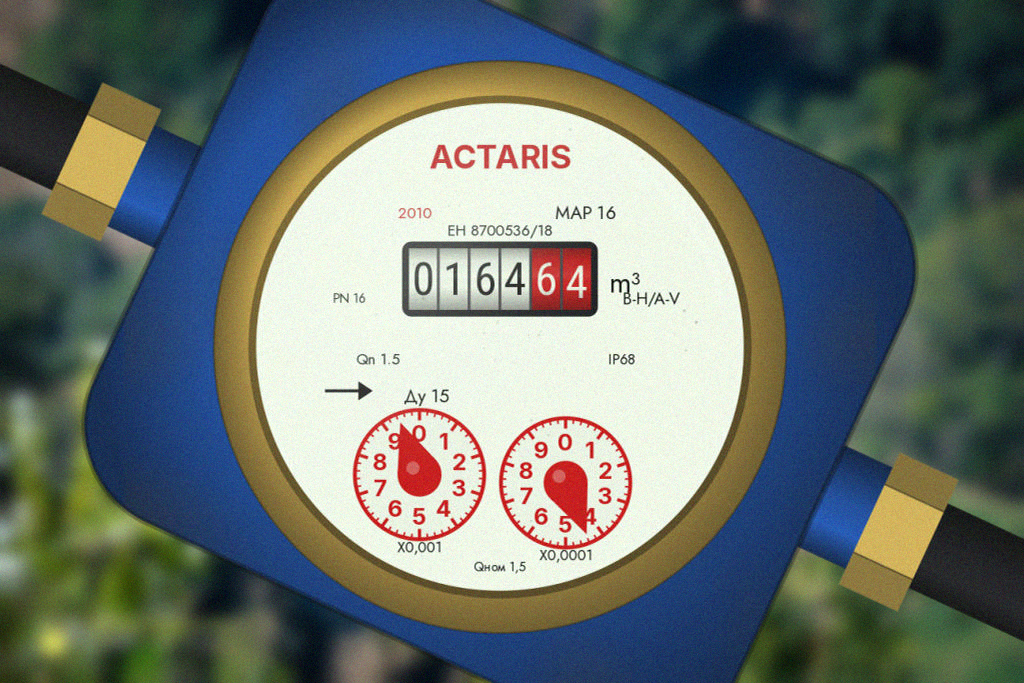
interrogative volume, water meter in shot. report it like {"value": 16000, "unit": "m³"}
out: {"value": 164.6394, "unit": "m³"}
